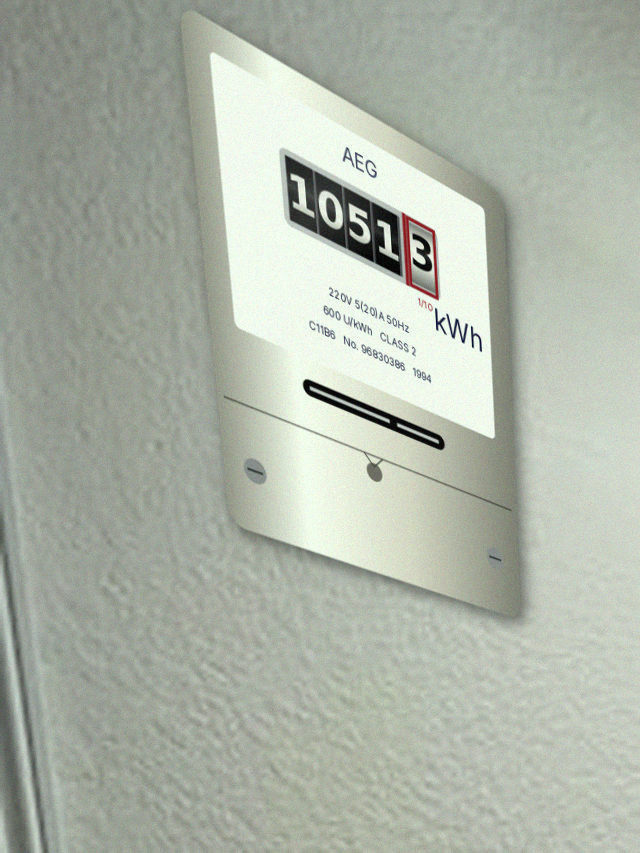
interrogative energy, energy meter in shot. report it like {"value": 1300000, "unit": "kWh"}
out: {"value": 1051.3, "unit": "kWh"}
